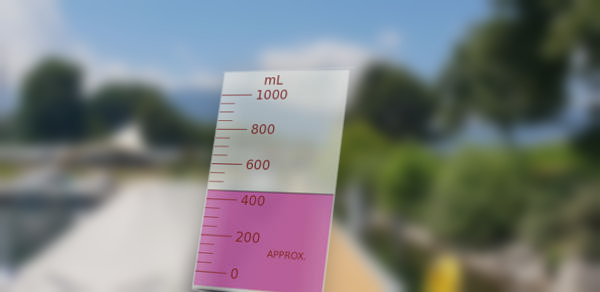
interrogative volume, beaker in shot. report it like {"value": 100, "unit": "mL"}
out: {"value": 450, "unit": "mL"}
